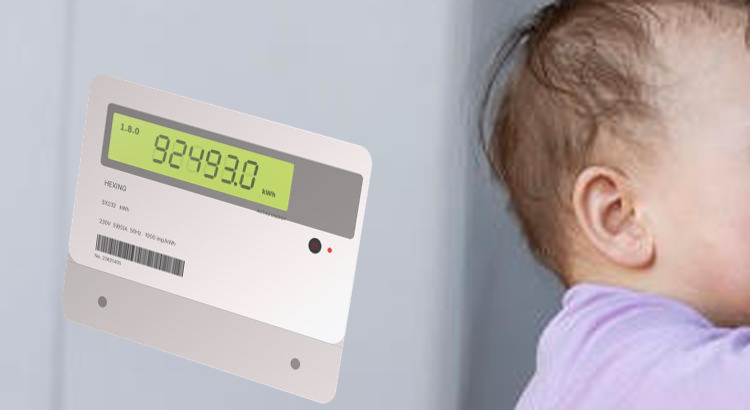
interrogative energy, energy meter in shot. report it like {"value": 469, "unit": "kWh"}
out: {"value": 92493.0, "unit": "kWh"}
